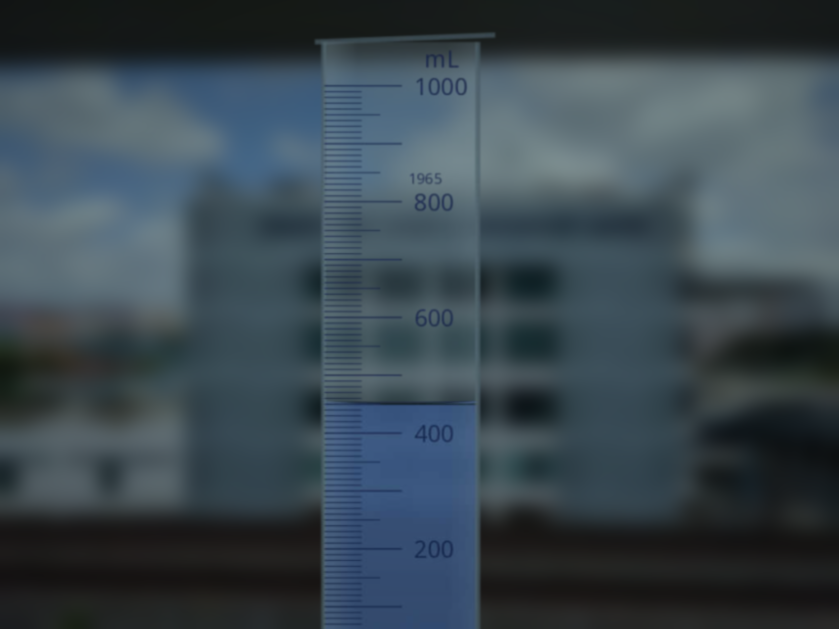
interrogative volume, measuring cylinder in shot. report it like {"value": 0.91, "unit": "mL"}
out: {"value": 450, "unit": "mL"}
